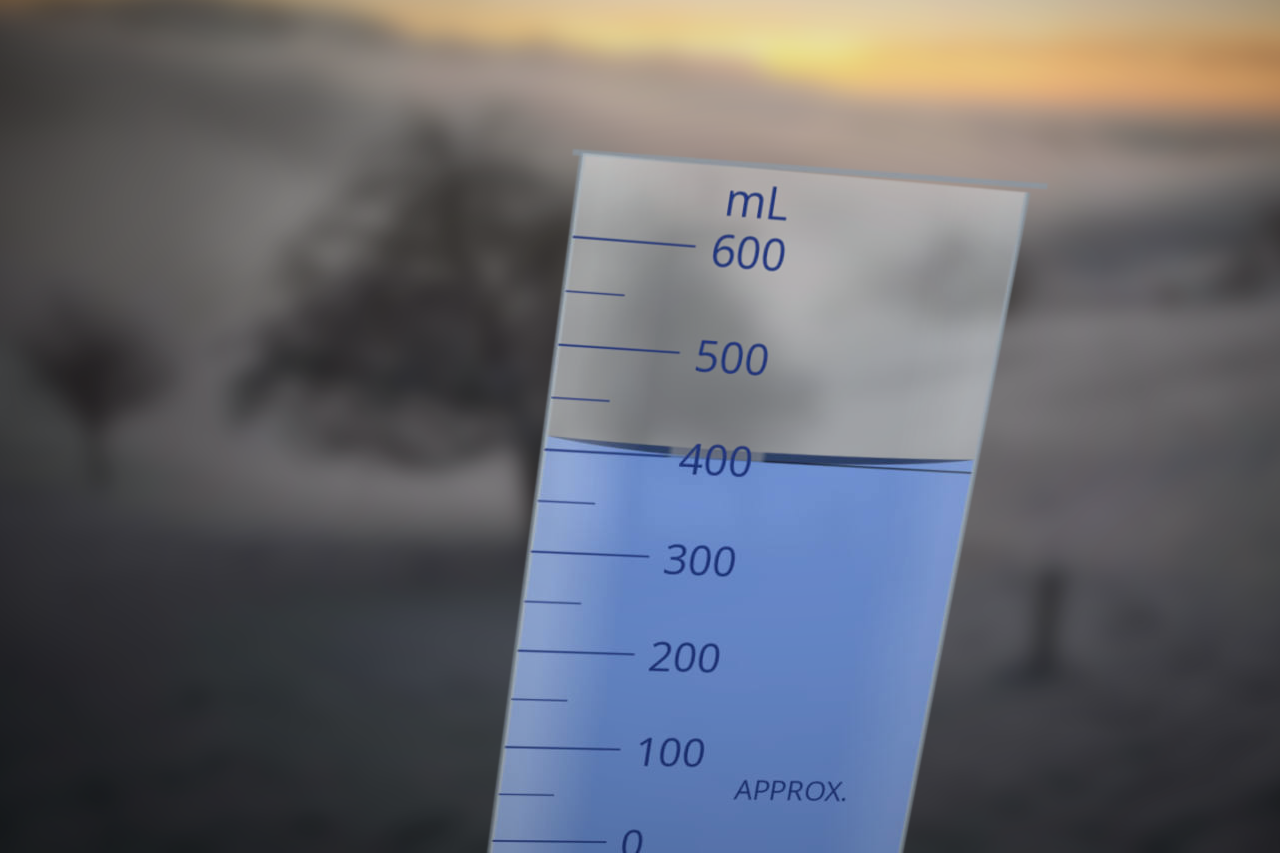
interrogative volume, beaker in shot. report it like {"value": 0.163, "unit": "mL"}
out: {"value": 400, "unit": "mL"}
